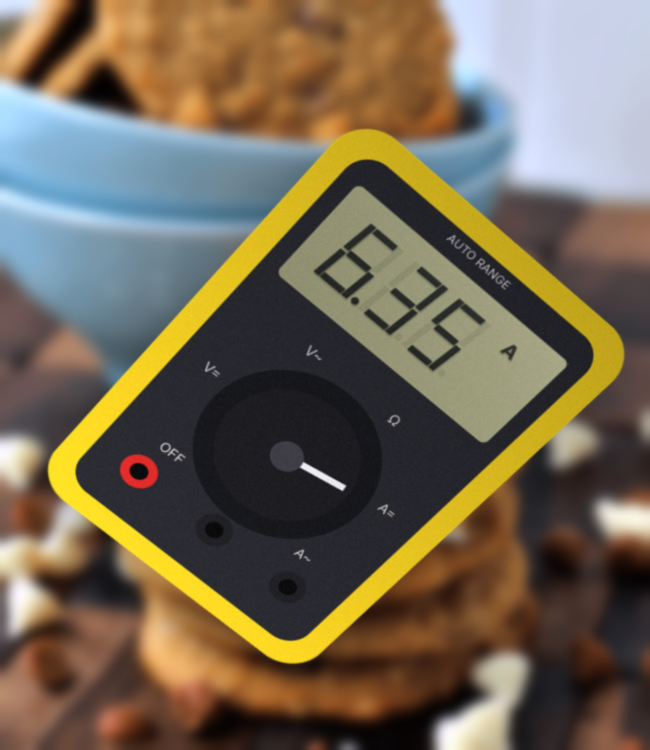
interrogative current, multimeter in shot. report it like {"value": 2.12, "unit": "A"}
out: {"value": 6.35, "unit": "A"}
